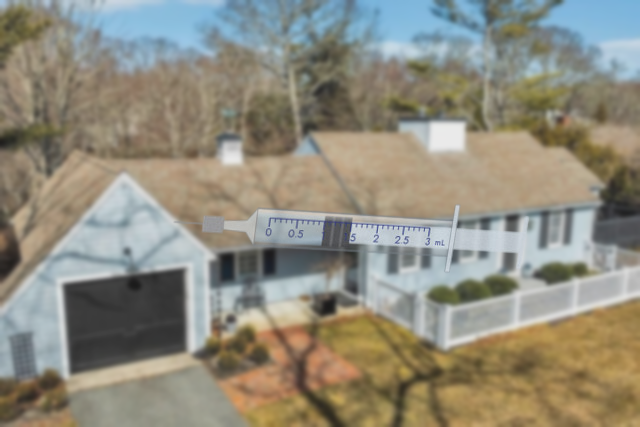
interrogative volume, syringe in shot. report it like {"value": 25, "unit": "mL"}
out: {"value": 1, "unit": "mL"}
